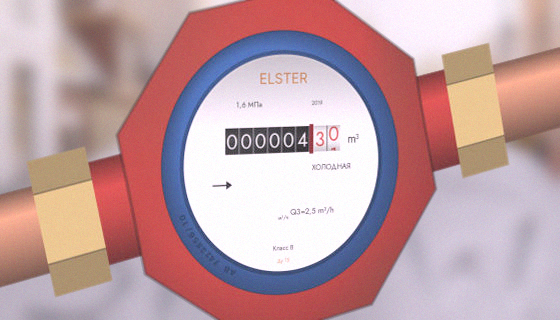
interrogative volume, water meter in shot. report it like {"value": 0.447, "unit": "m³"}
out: {"value": 4.30, "unit": "m³"}
